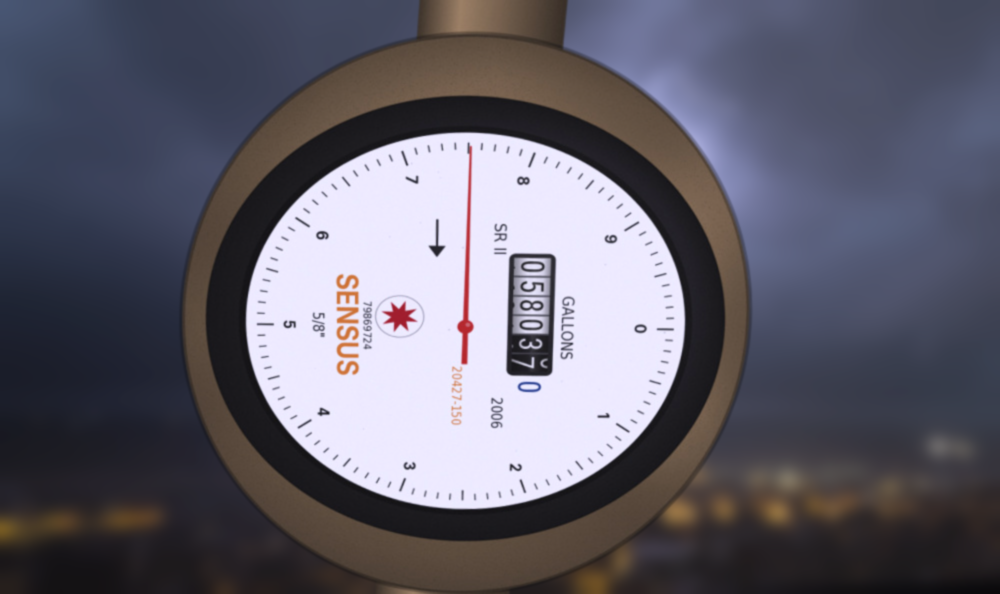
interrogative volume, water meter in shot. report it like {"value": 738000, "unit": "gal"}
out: {"value": 580367.5, "unit": "gal"}
